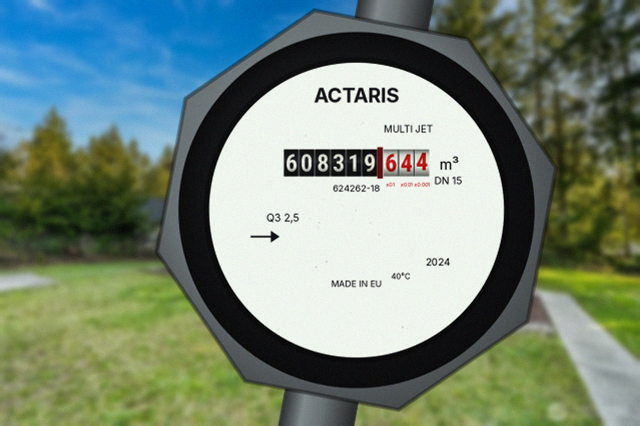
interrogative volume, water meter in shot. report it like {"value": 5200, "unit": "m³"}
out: {"value": 608319.644, "unit": "m³"}
